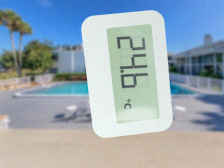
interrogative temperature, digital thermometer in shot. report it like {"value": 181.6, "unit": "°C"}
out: {"value": 24.6, "unit": "°C"}
